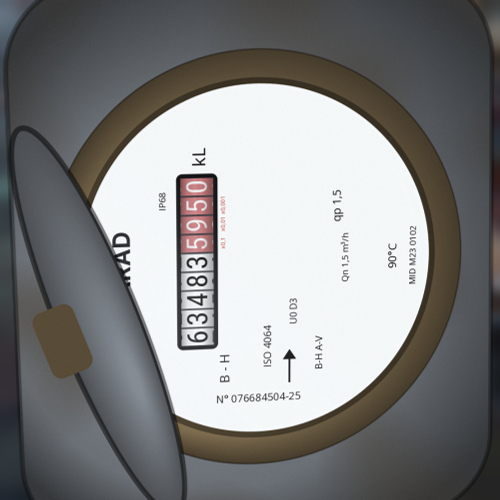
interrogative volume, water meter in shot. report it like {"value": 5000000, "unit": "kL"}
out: {"value": 63483.5950, "unit": "kL"}
